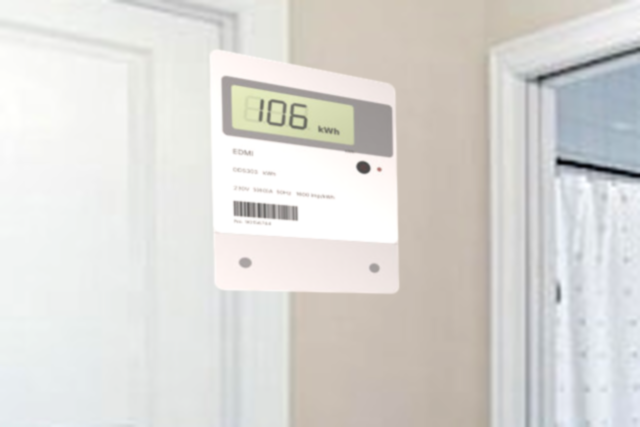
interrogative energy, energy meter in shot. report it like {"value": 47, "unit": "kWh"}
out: {"value": 106, "unit": "kWh"}
